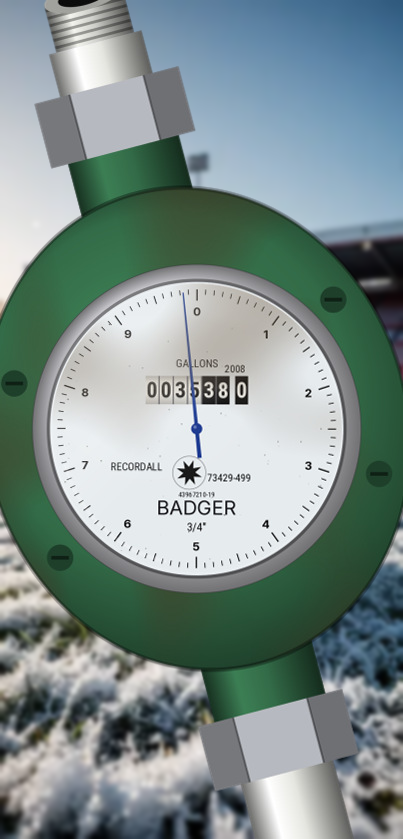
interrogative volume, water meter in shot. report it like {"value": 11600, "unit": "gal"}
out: {"value": 35379.8, "unit": "gal"}
